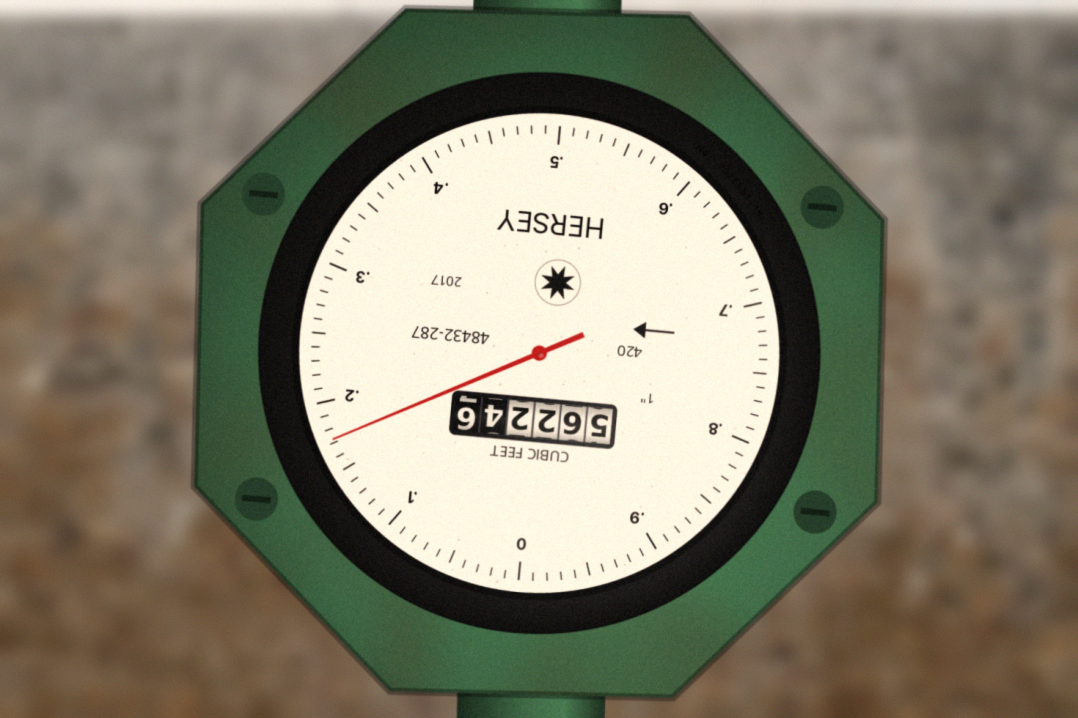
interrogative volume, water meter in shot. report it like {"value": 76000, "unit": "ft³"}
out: {"value": 562246.17, "unit": "ft³"}
